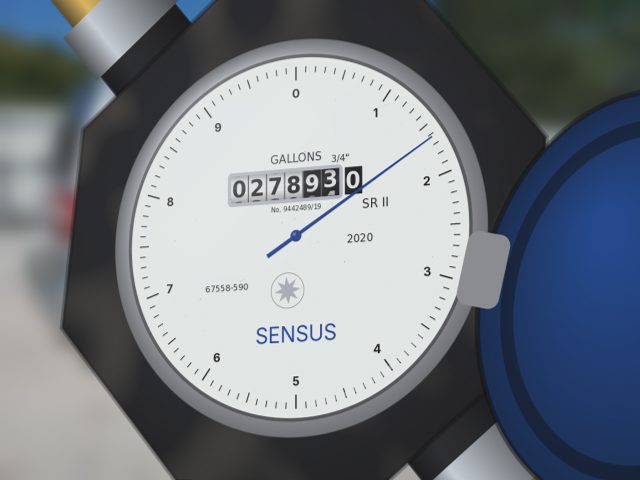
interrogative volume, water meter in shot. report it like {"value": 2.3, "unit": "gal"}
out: {"value": 278931.6, "unit": "gal"}
